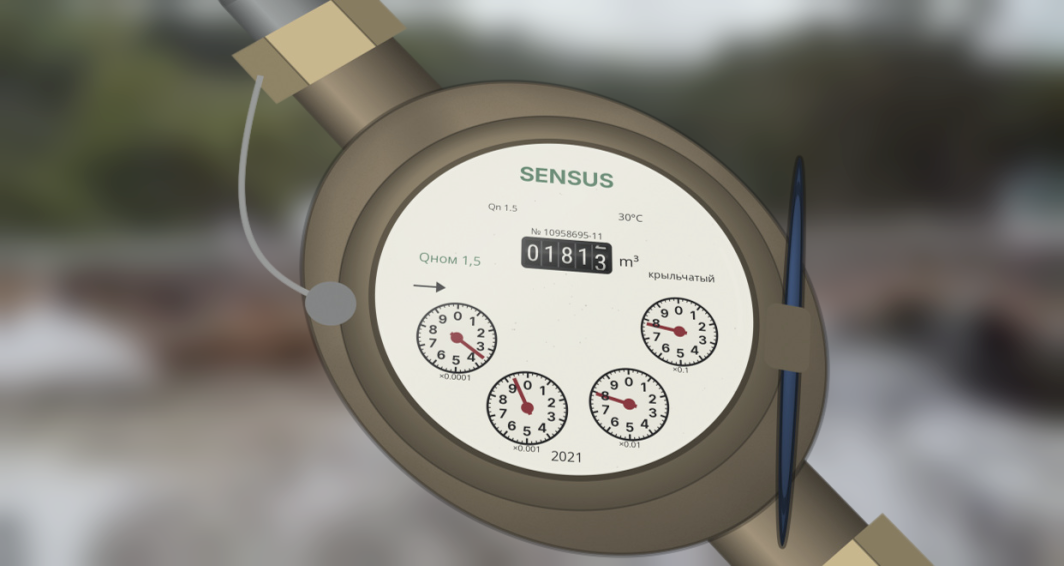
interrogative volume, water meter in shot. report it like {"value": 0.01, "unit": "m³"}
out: {"value": 1812.7793, "unit": "m³"}
